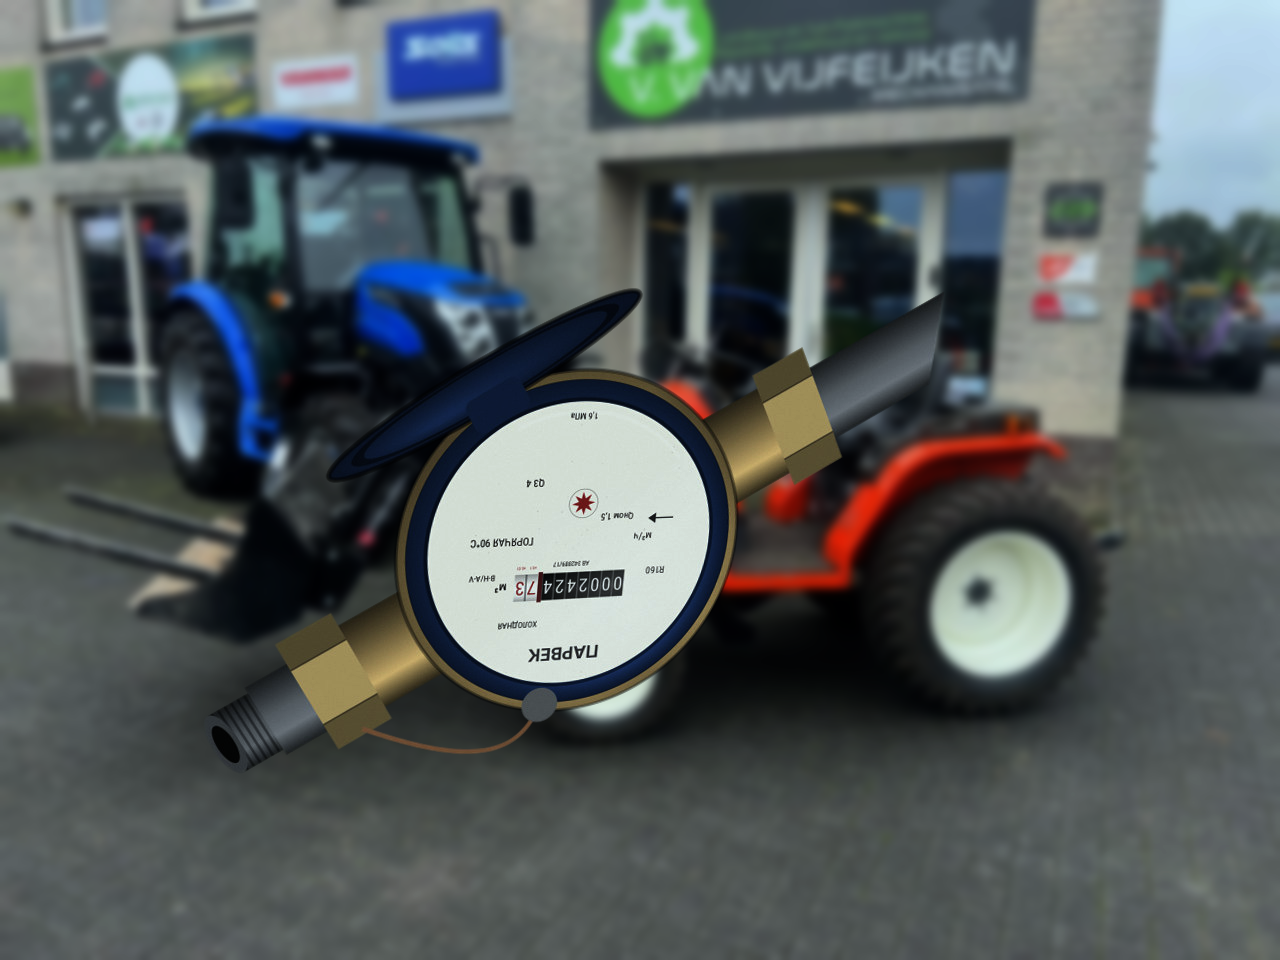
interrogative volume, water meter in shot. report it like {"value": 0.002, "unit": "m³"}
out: {"value": 2424.73, "unit": "m³"}
